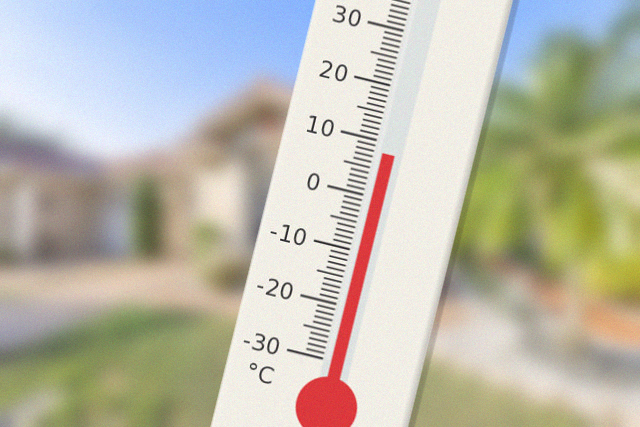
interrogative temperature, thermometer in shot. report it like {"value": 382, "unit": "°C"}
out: {"value": 8, "unit": "°C"}
